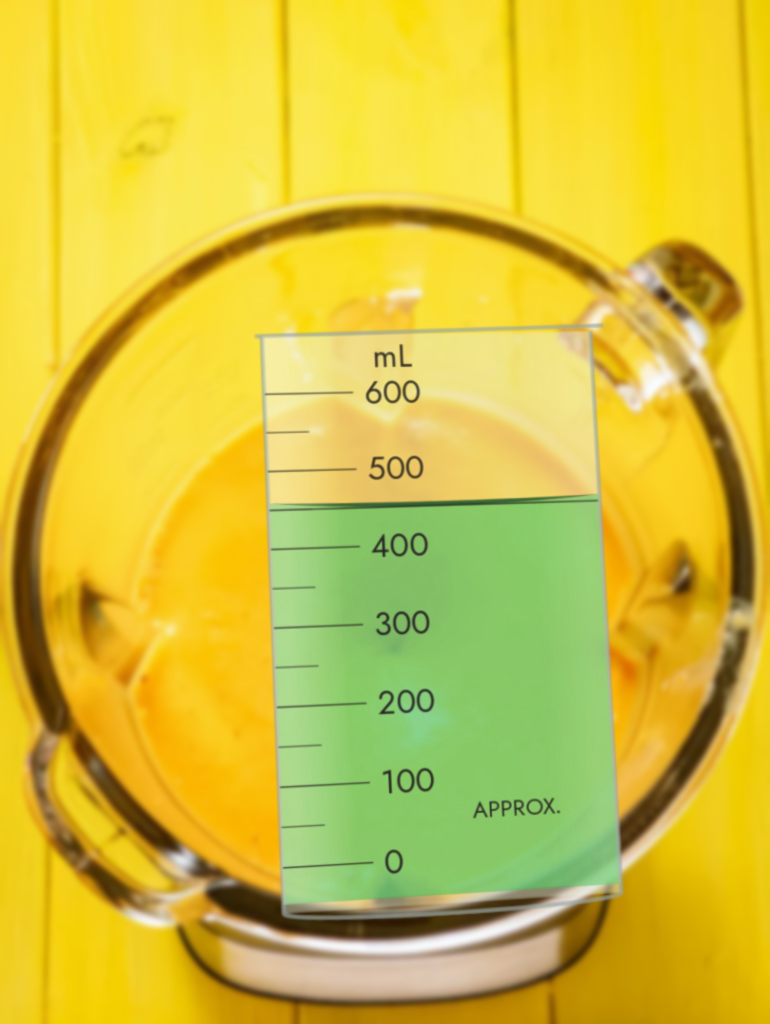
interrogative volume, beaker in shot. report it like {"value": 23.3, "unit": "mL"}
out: {"value": 450, "unit": "mL"}
